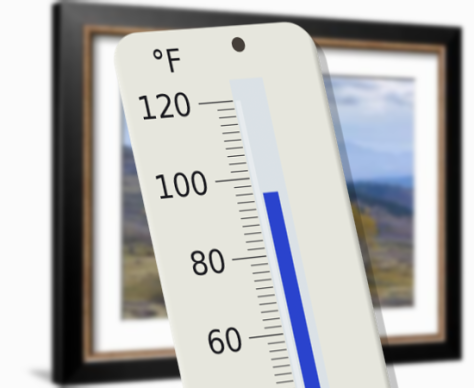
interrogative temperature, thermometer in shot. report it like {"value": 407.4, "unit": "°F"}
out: {"value": 96, "unit": "°F"}
